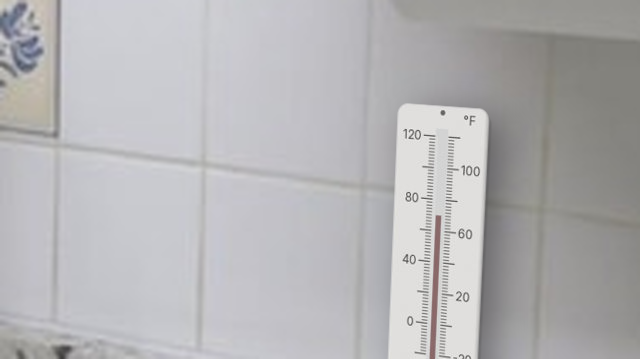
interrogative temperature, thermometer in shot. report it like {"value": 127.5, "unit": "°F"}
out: {"value": 70, "unit": "°F"}
